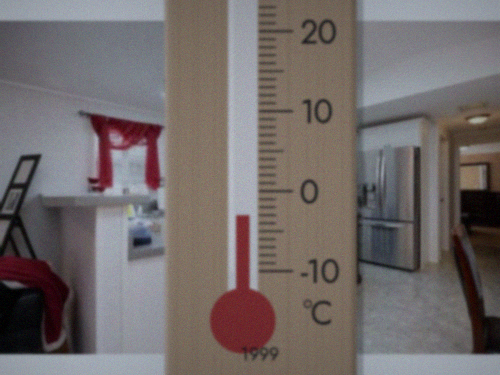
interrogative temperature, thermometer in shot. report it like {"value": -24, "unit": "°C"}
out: {"value": -3, "unit": "°C"}
